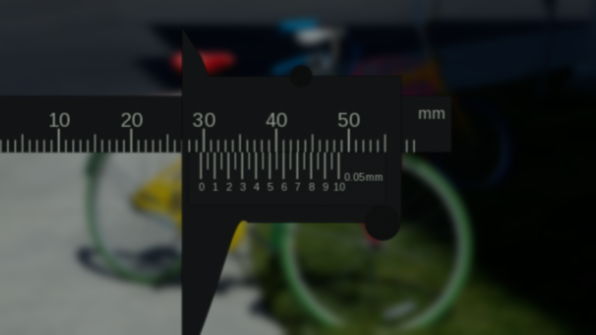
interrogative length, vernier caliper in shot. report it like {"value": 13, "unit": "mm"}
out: {"value": 29.6, "unit": "mm"}
